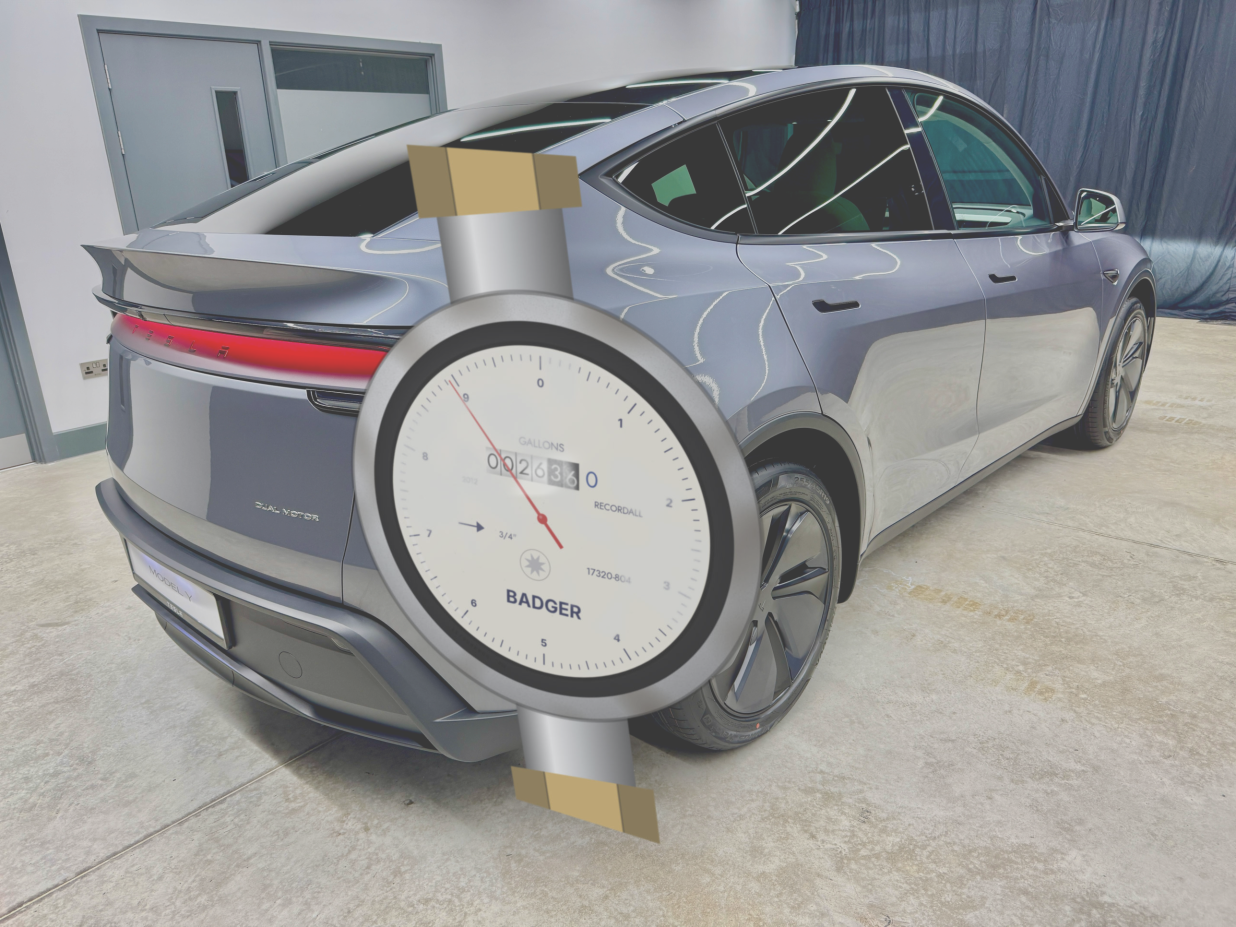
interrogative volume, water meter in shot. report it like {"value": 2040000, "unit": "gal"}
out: {"value": 26358.9, "unit": "gal"}
